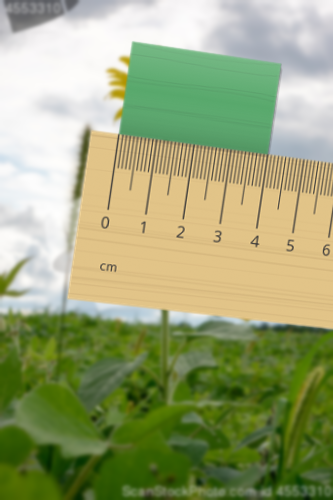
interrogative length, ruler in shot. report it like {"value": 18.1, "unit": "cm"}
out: {"value": 4, "unit": "cm"}
